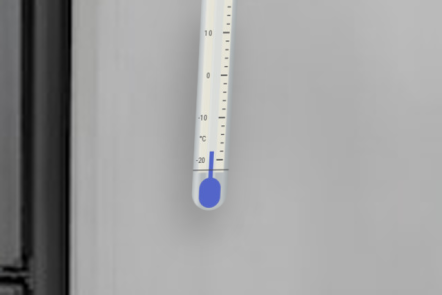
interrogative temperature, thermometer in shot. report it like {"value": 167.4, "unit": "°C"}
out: {"value": -18, "unit": "°C"}
